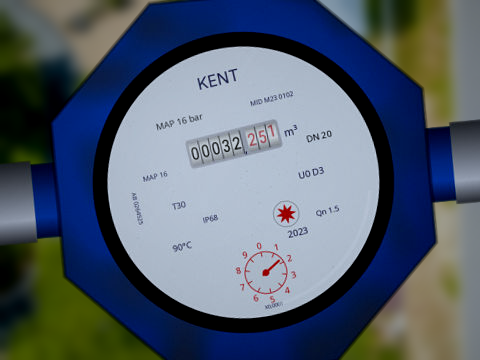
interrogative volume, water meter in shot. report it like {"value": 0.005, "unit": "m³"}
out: {"value": 32.2511, "unit": "m³"}
